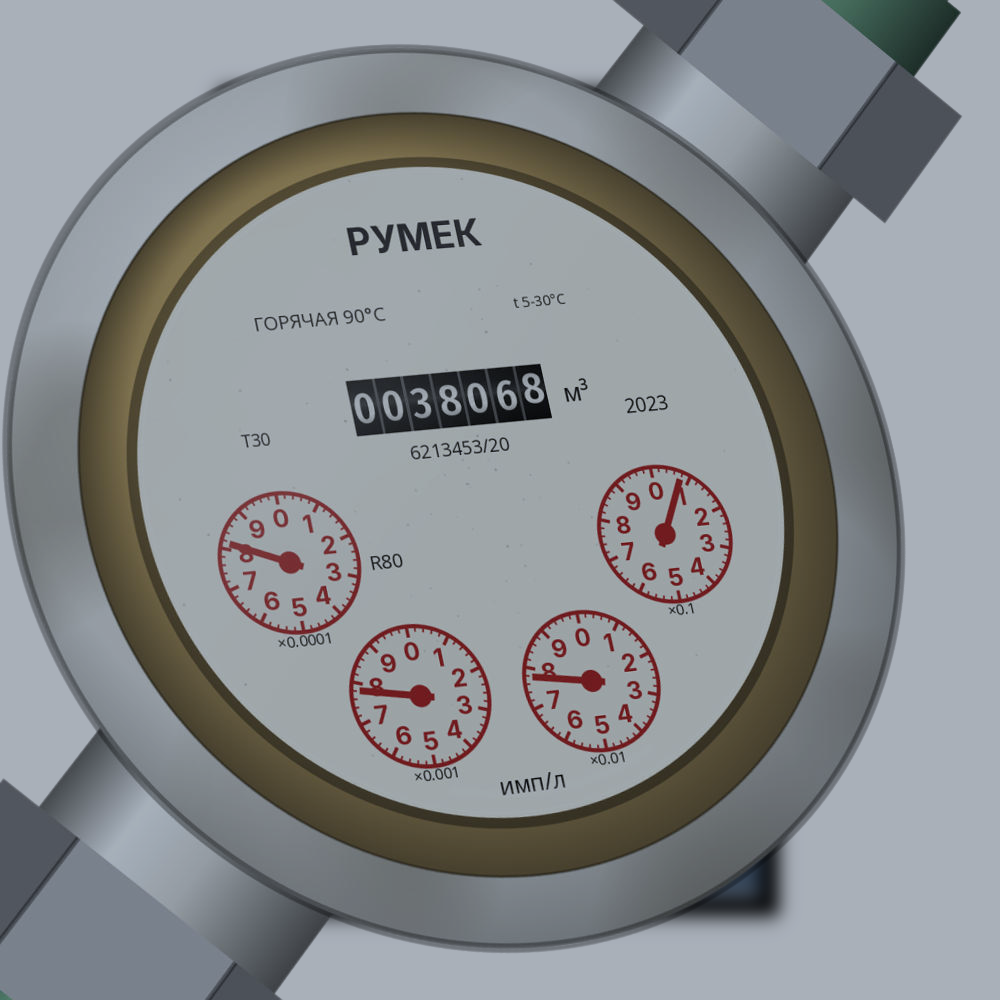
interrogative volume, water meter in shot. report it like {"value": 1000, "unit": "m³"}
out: {"value": 38068.0778, "unit": "m³"}
